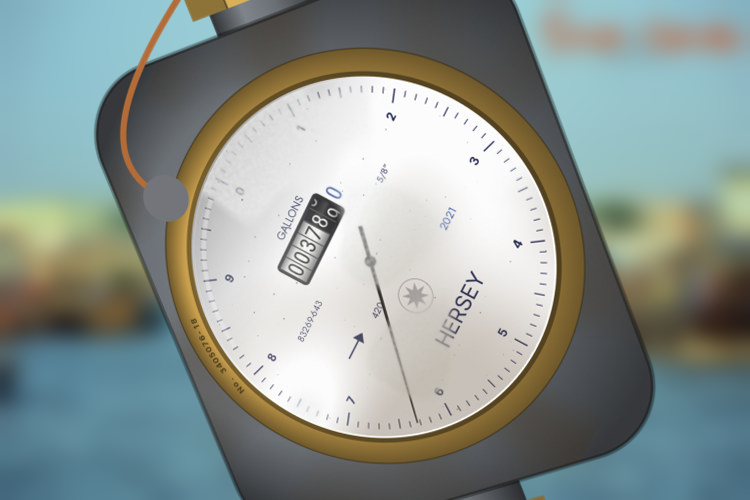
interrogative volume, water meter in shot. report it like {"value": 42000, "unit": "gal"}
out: {"value": 37886.3, "unit": "gal"}
